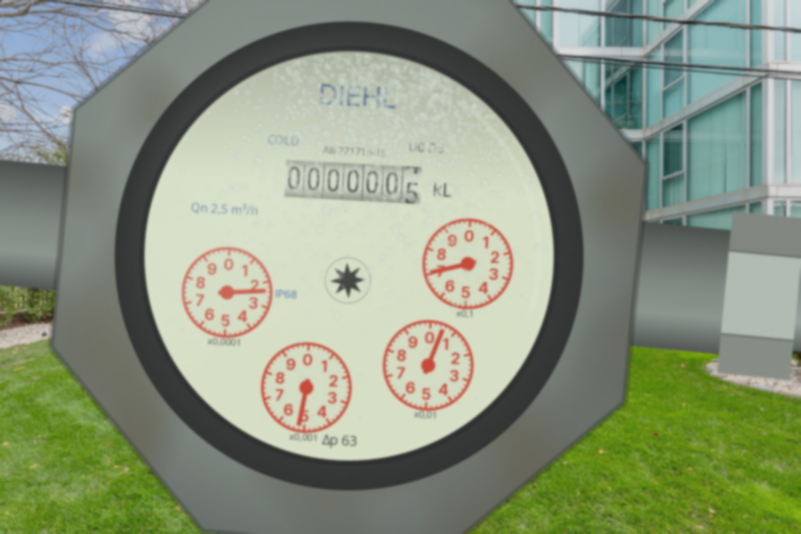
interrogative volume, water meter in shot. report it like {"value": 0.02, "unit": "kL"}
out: {"value": 4.7052, "unit": "kL"}
